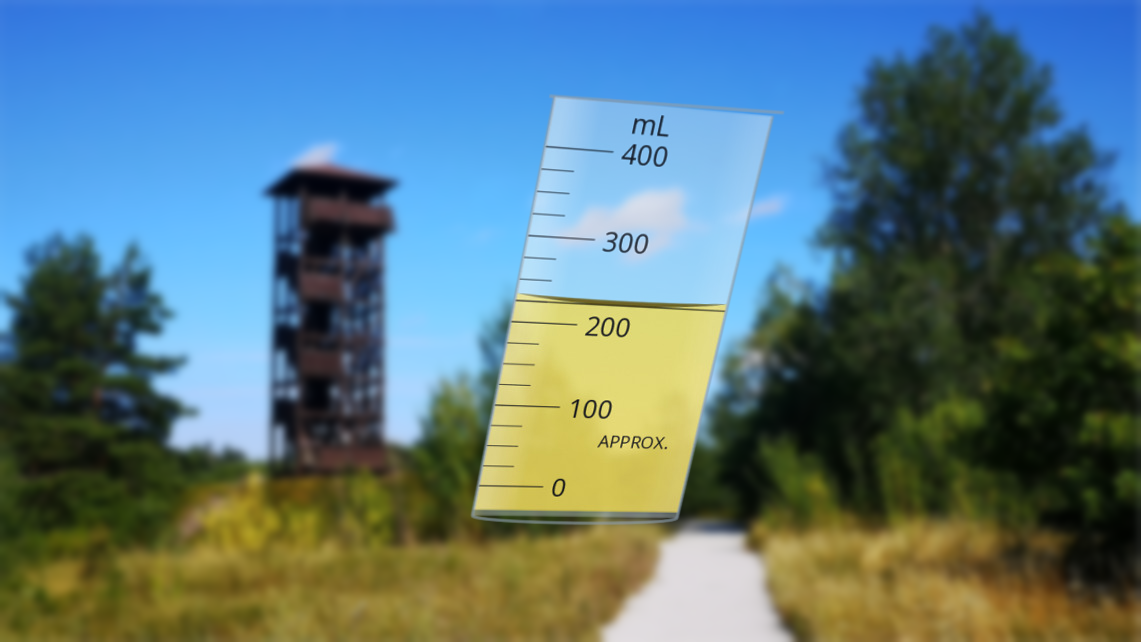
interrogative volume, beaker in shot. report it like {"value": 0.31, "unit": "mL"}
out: {"value": 225, "unit": "mL"}
